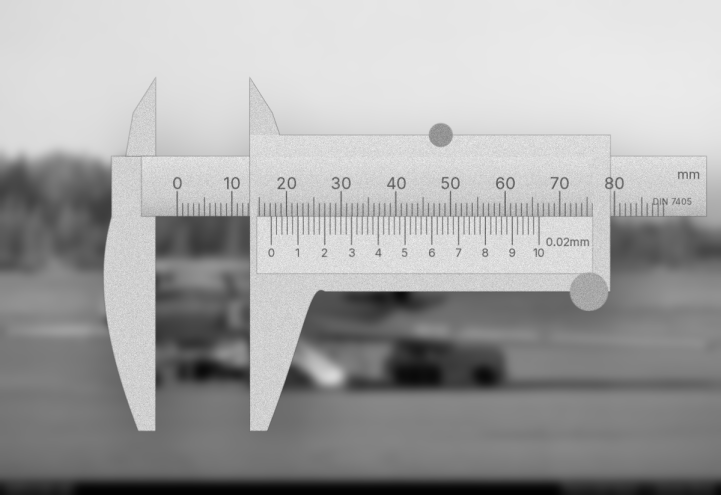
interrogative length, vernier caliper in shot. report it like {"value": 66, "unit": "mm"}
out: {"value": 17.2, "unit": "mm"}
